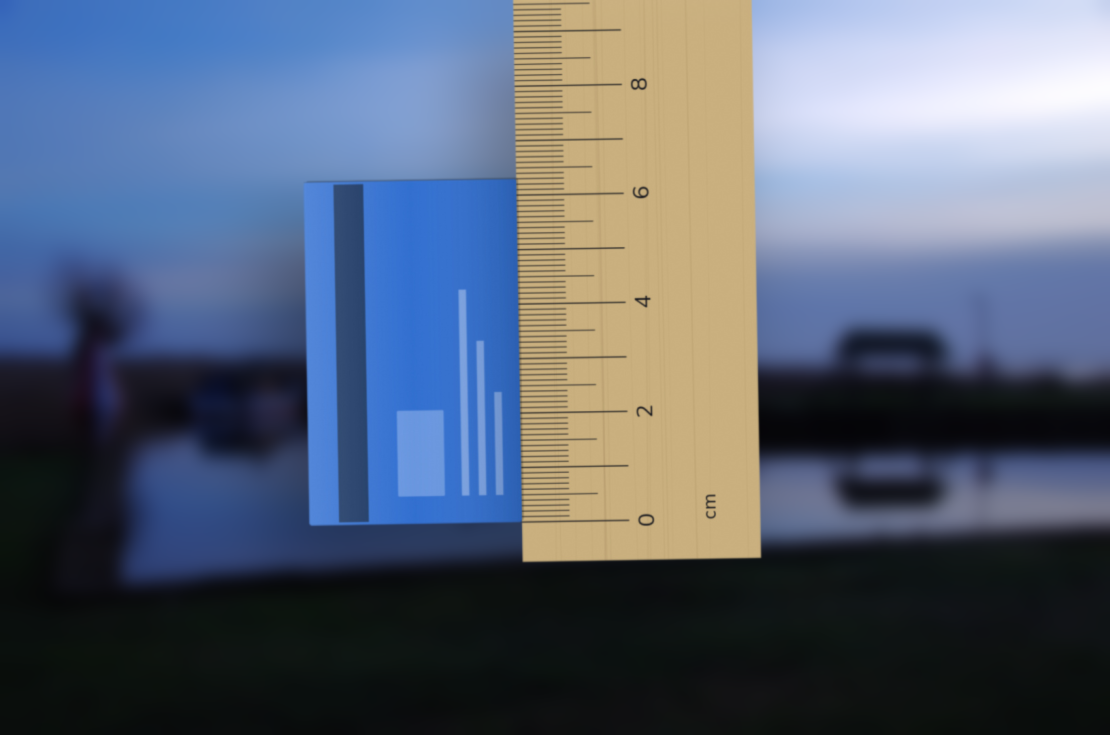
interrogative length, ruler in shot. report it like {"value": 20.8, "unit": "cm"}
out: {"value": 6.3, "unit": "cm"}
